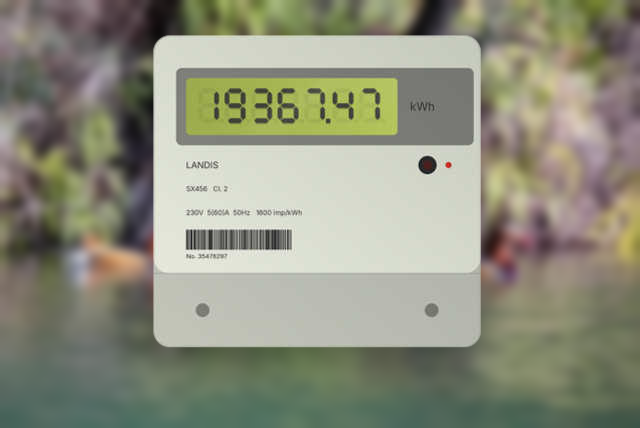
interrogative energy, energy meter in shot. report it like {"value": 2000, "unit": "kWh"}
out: {"value": 19367.47, "unit": "kWh"}
